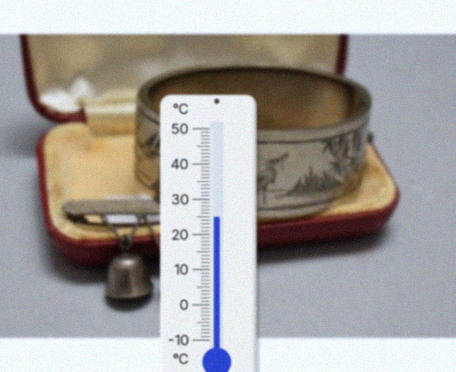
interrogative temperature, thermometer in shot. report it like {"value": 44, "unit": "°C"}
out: {"value": 25, "unit": "°C"}
